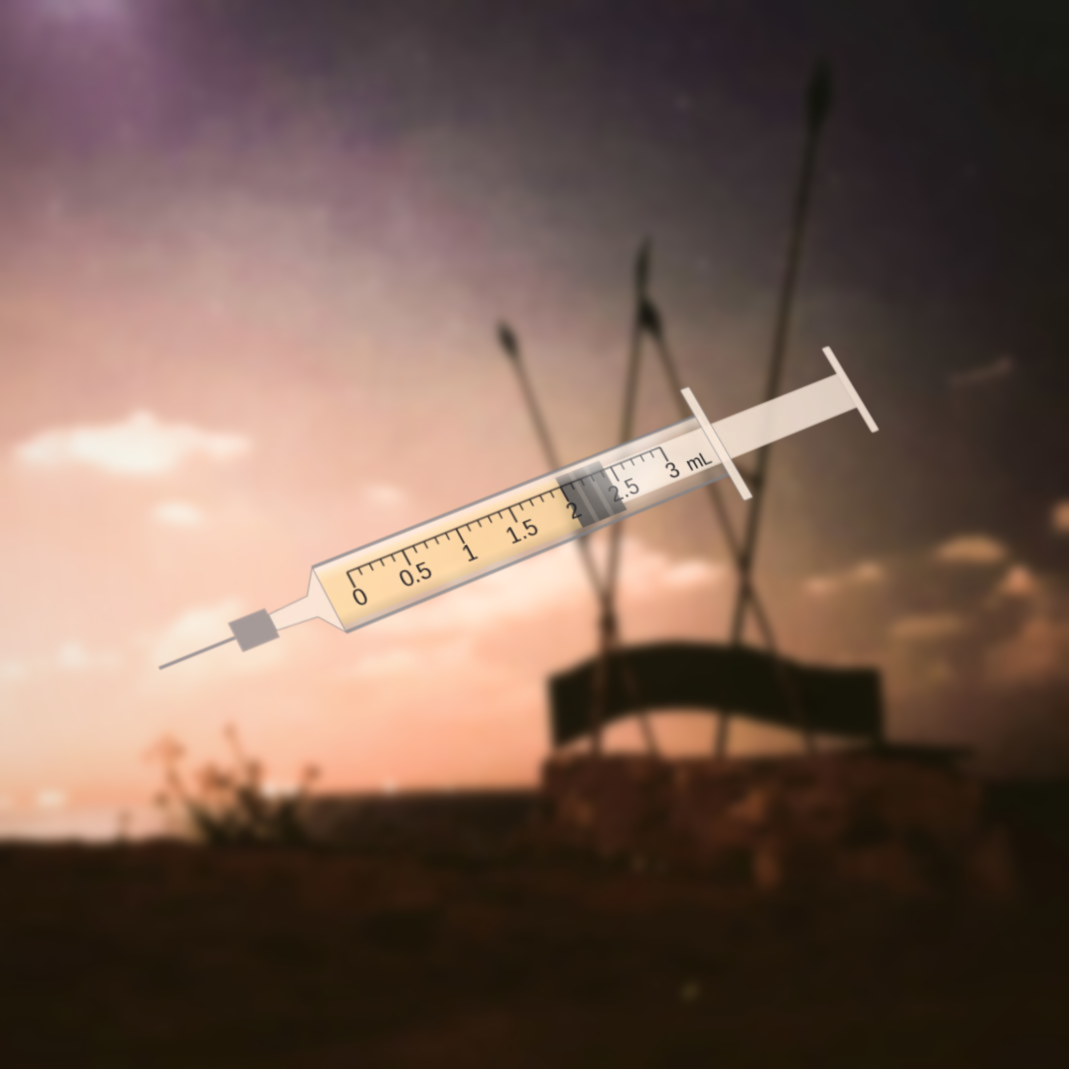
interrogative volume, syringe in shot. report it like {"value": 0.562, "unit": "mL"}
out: {"value": 2, "unit": "mL"}
